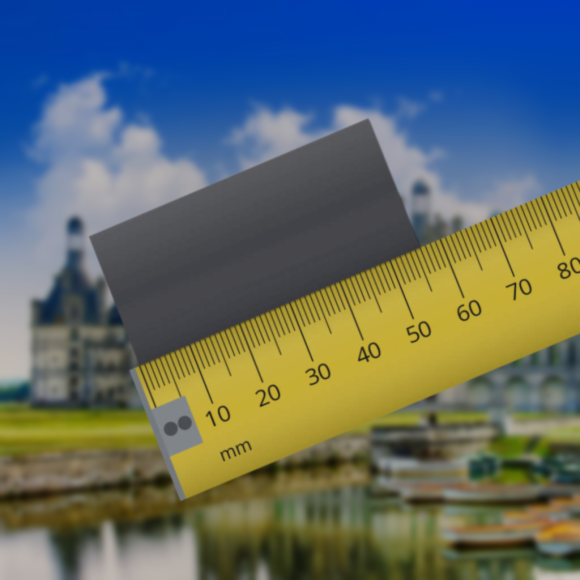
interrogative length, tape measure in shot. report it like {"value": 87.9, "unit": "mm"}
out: {"value": 56, "unit": "mm"}
